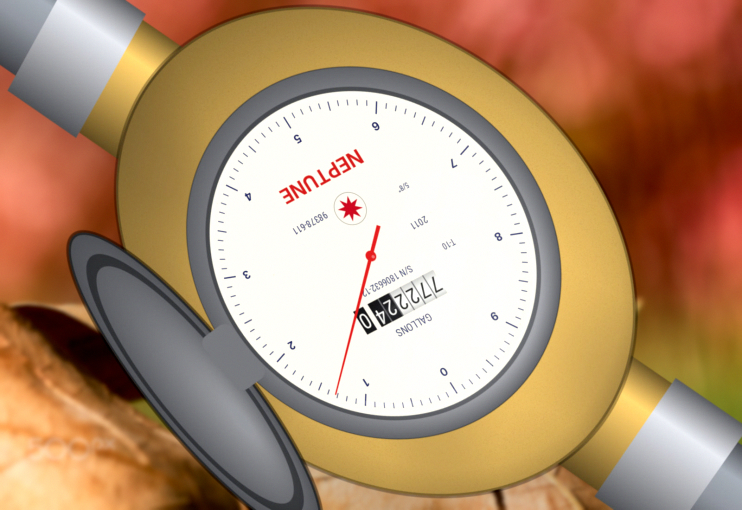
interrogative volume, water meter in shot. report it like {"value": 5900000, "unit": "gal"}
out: {"value": 7722241.3, "unit": "gal"}
